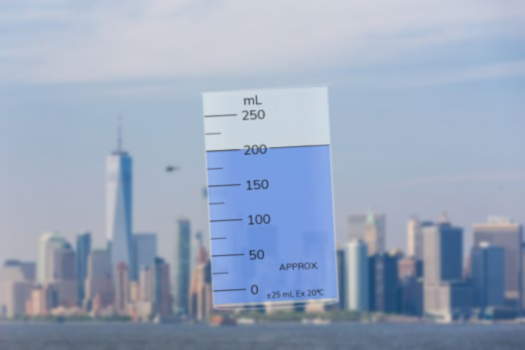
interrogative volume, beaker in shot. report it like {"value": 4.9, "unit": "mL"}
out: {"value": 200, "unit": "mL"}
